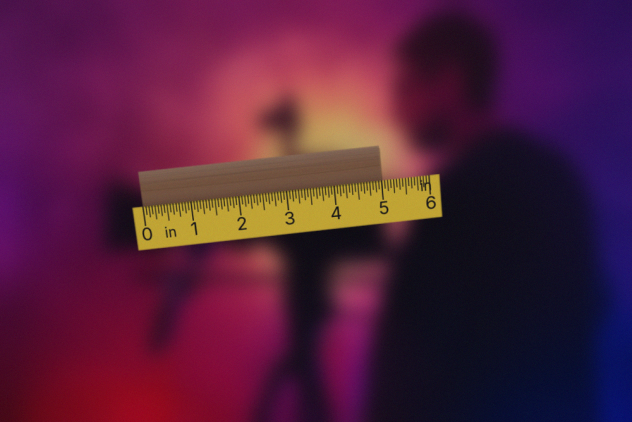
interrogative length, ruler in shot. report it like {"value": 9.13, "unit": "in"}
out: {"value": 5, "unit": "in"}
